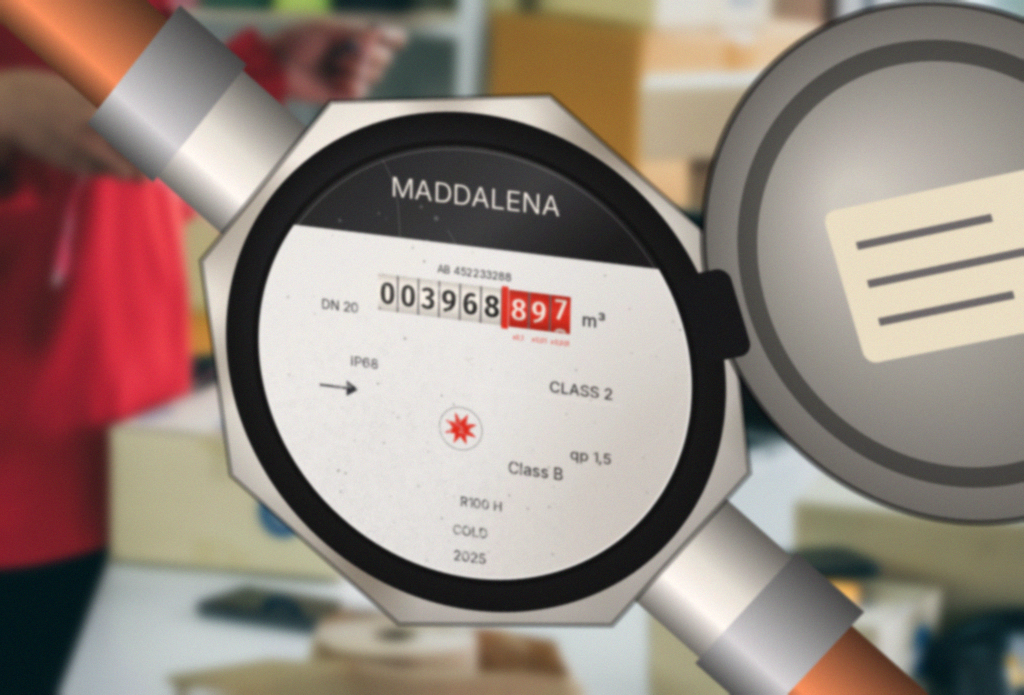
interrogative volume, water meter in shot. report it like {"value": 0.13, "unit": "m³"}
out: {"value": 3968.897, "unit": "m³"}
